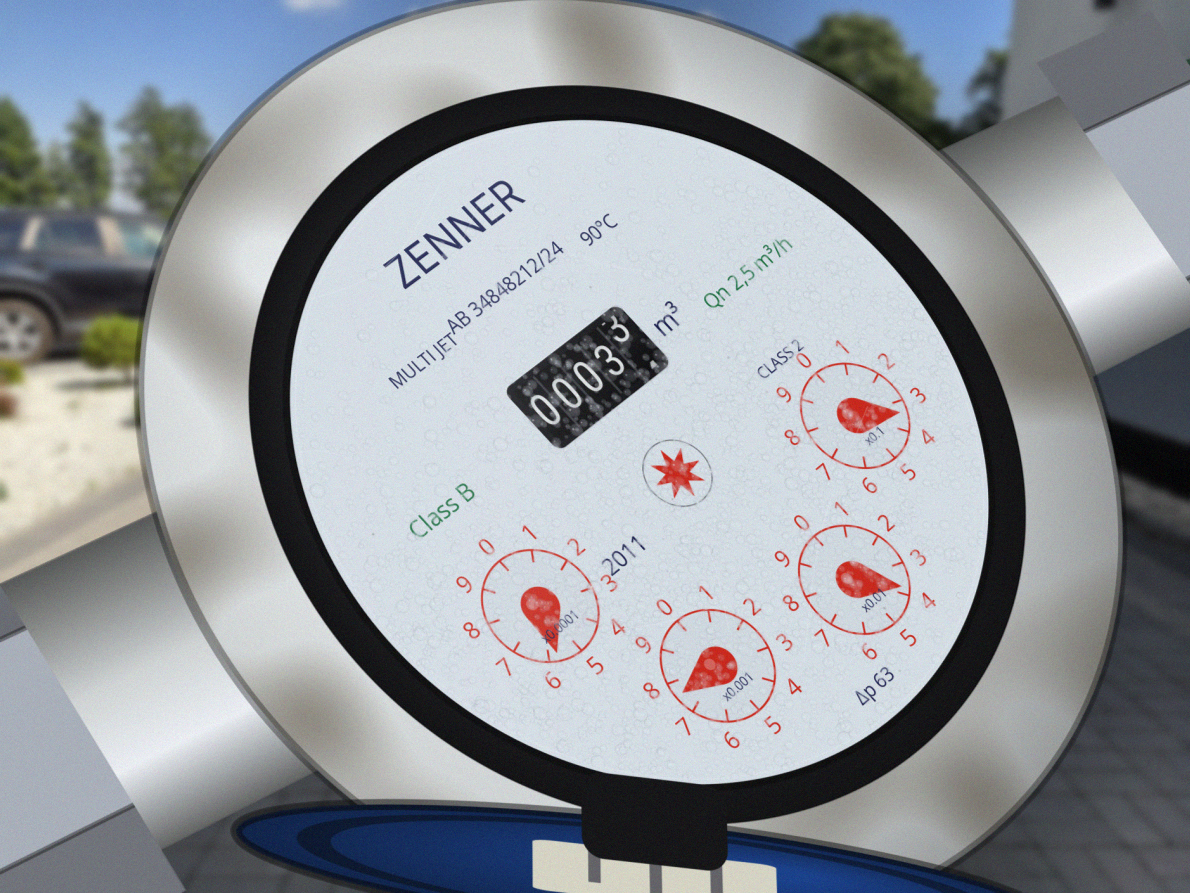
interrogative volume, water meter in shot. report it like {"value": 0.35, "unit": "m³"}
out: {"value": 33.3375, "unit": "m³"}
